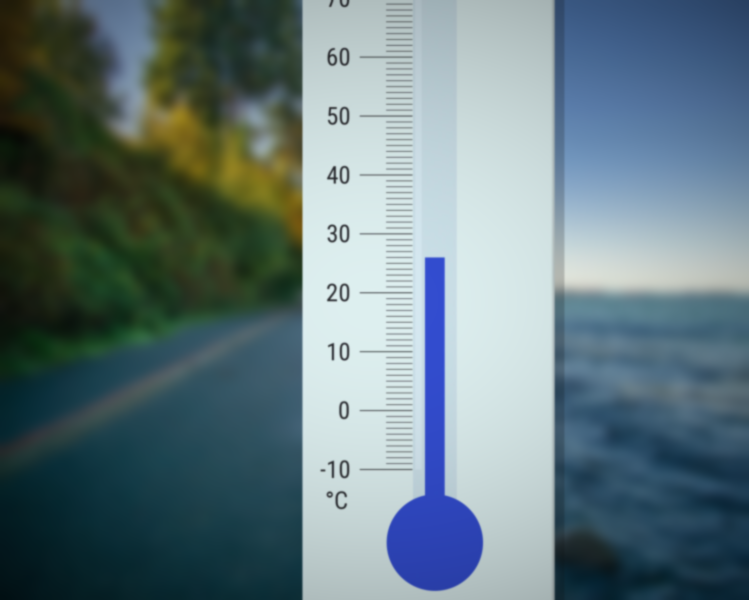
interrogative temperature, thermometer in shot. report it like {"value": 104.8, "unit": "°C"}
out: {"value": 26, "unit": "°C"}
